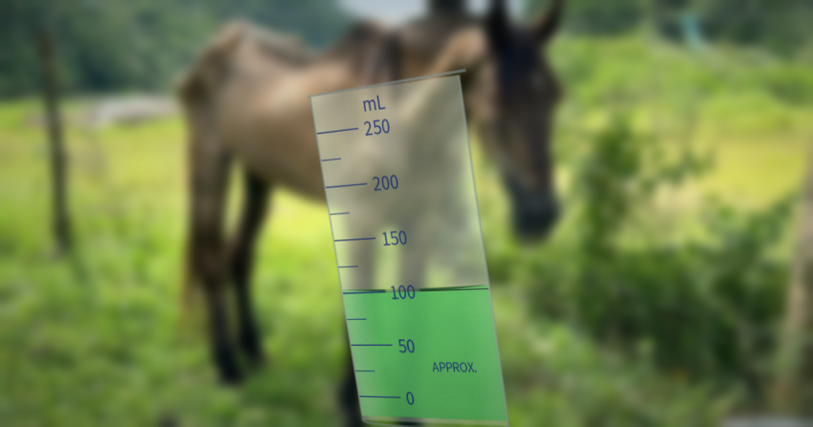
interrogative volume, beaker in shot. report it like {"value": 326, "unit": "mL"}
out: {"value": 100, "unit": "mL"}
